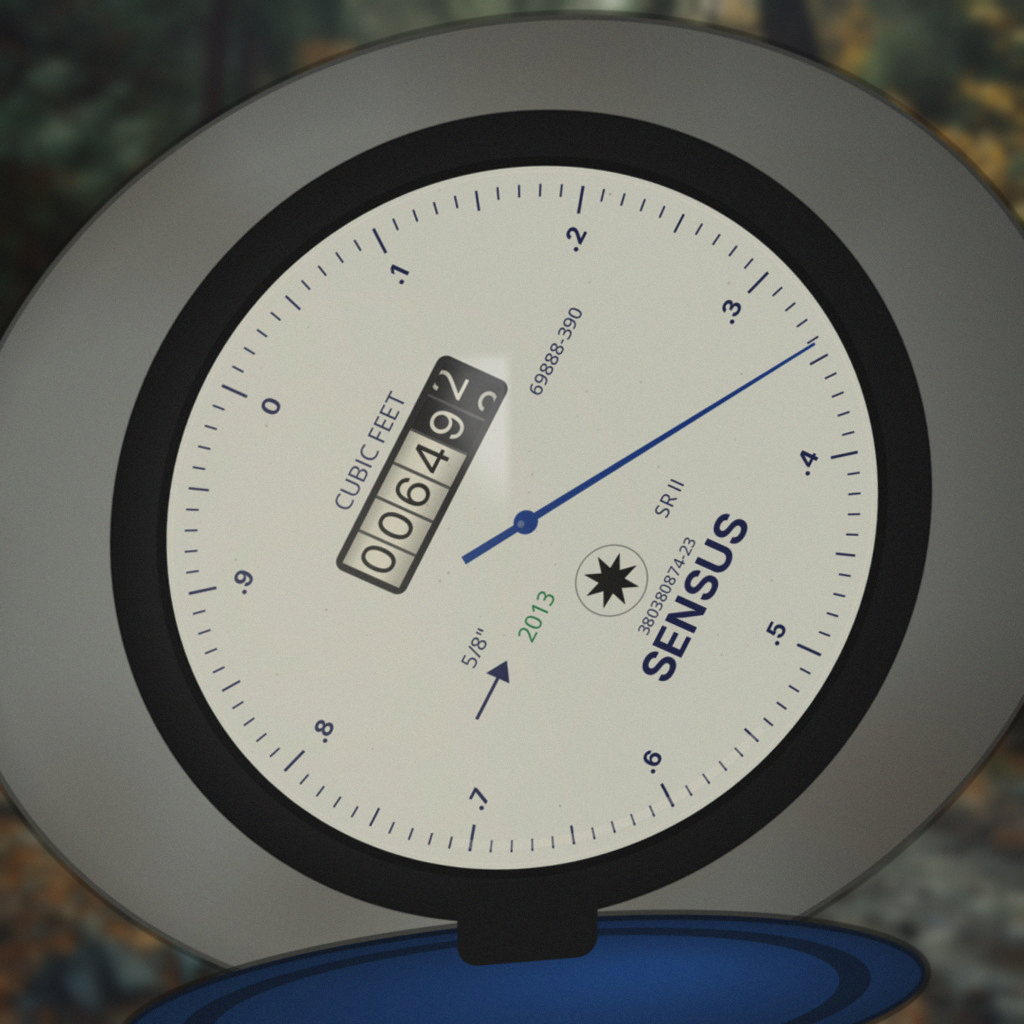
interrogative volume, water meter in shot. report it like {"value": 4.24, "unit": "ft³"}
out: {"value": 6492.34, "unit": "ft³"}
